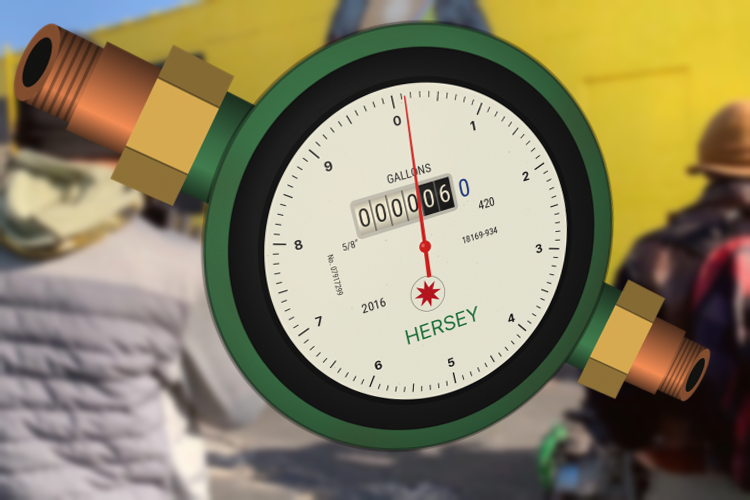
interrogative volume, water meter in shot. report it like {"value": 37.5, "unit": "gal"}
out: {"value": 60.1, "unit": "gal"}
